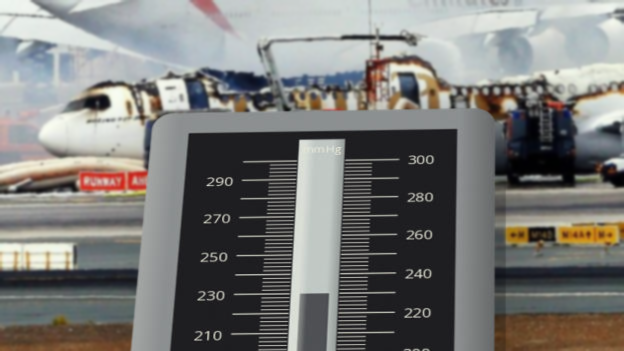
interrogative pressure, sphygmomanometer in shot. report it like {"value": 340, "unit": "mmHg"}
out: {"value": 230, "unit": "mmHg"}
